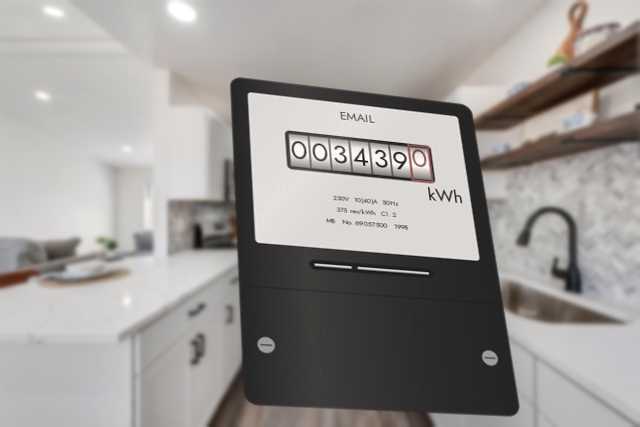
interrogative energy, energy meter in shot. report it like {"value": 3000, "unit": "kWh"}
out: {"value": 3439.0, "unit": "kWh"}
